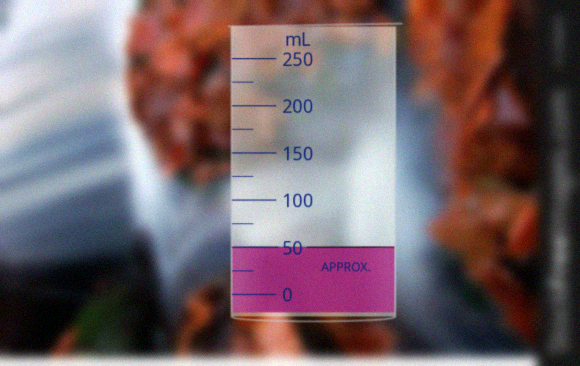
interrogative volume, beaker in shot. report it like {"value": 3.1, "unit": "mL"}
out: {"value": 50, "unit": "mL"}
